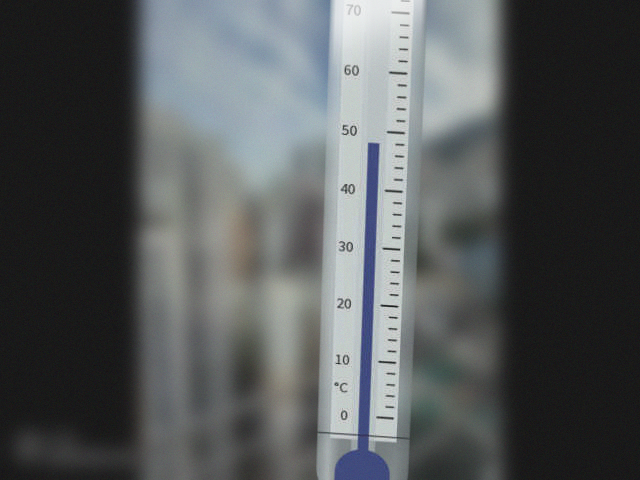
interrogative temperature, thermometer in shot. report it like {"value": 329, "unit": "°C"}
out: {"value": 48, "unit": "°C"}
